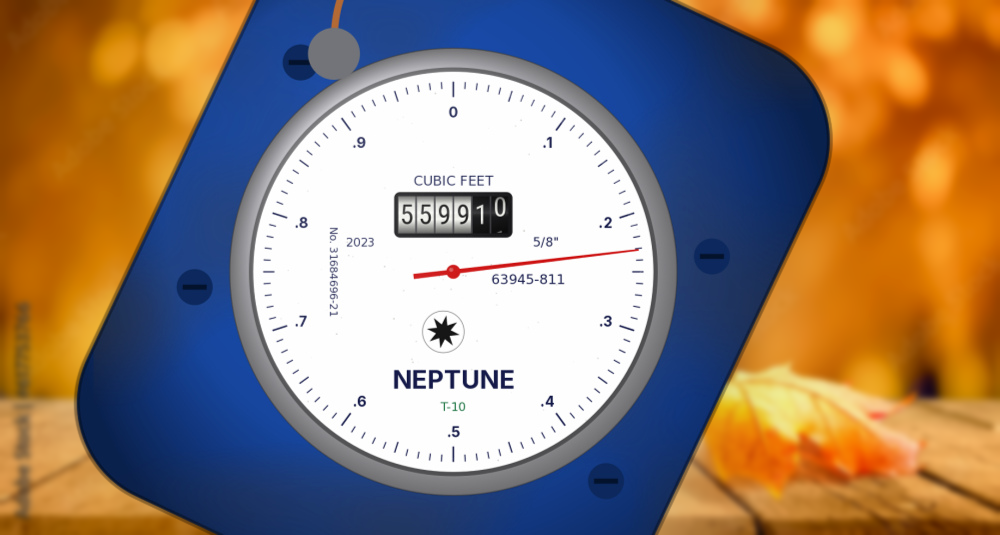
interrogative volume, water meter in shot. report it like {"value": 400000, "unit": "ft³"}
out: {"value": 559910.23, "unit": "ft³"}
